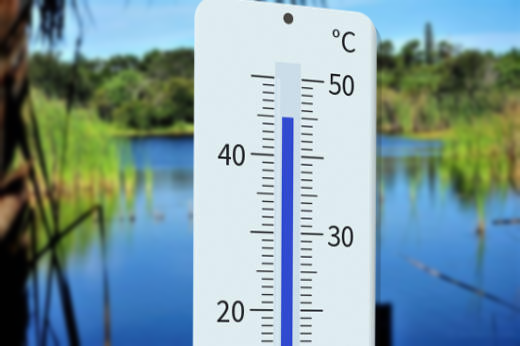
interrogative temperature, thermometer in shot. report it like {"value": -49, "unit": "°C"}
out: {"value": 45, "unit": "°C"}
